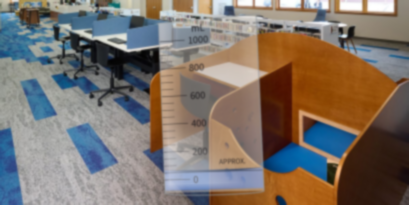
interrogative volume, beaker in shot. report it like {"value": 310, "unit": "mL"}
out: {"value": 50, "unit": "mL"}
